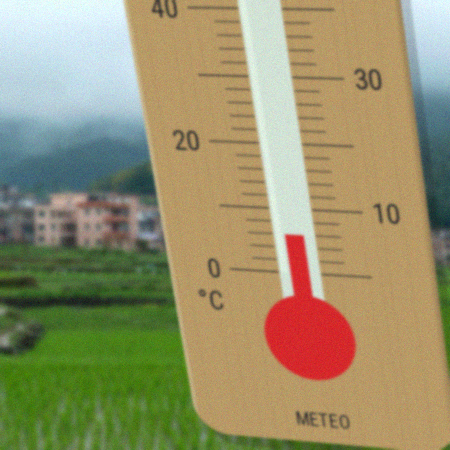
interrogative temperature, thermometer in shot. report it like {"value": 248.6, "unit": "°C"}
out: {"value": 6, "unit": "°C"}
